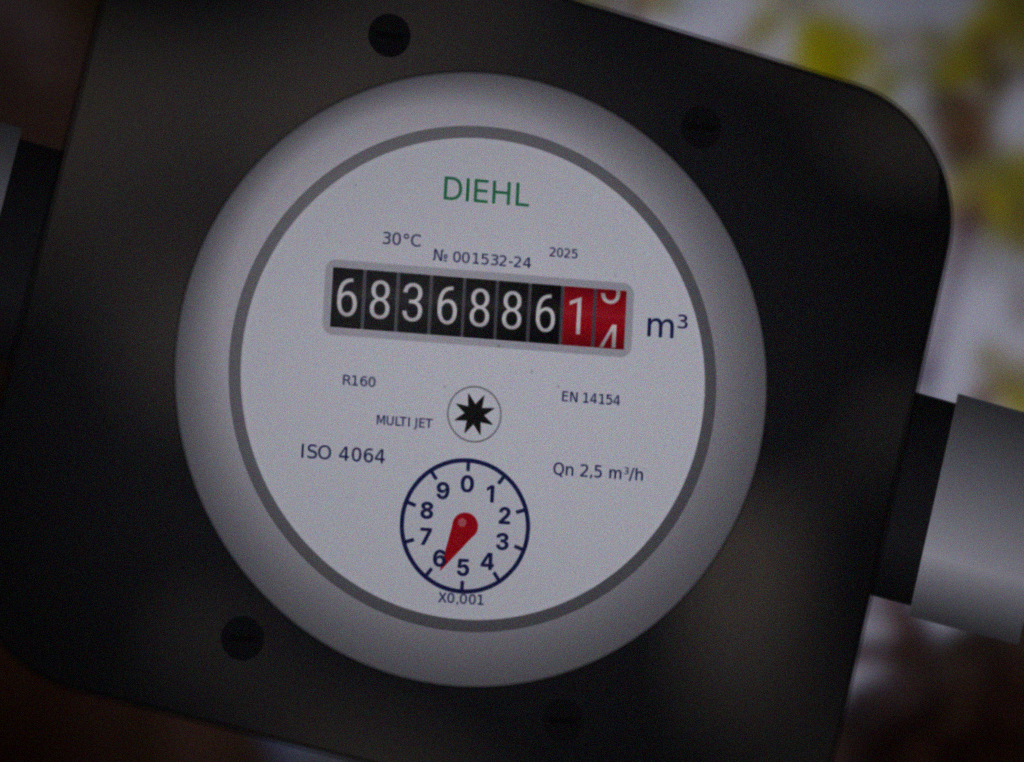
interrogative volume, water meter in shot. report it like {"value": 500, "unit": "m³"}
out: {"value": 6836886.135, "unit": "m³"}
